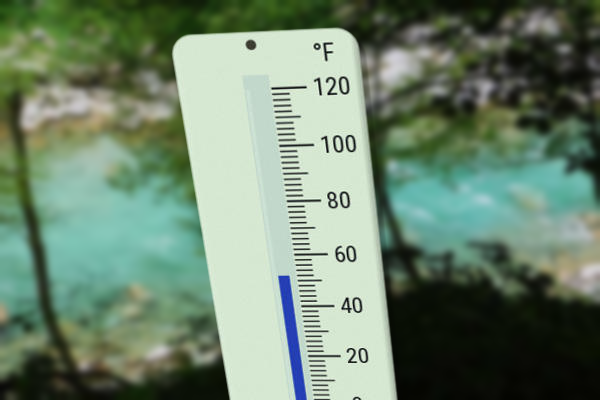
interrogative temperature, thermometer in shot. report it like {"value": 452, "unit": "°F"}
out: {"value": 52, "unit": "°F"}
